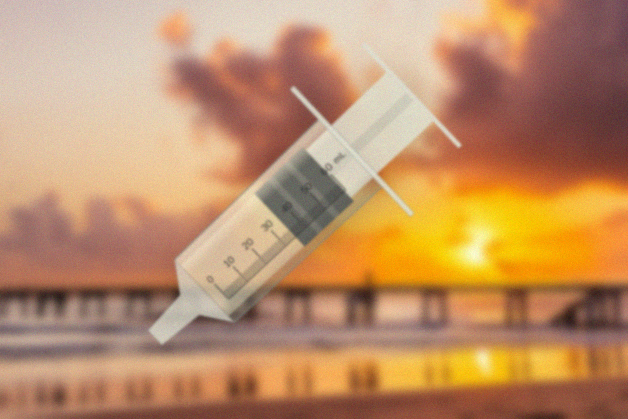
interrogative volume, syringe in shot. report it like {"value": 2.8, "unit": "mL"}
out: {"value": 35, "unit": "mL"}
